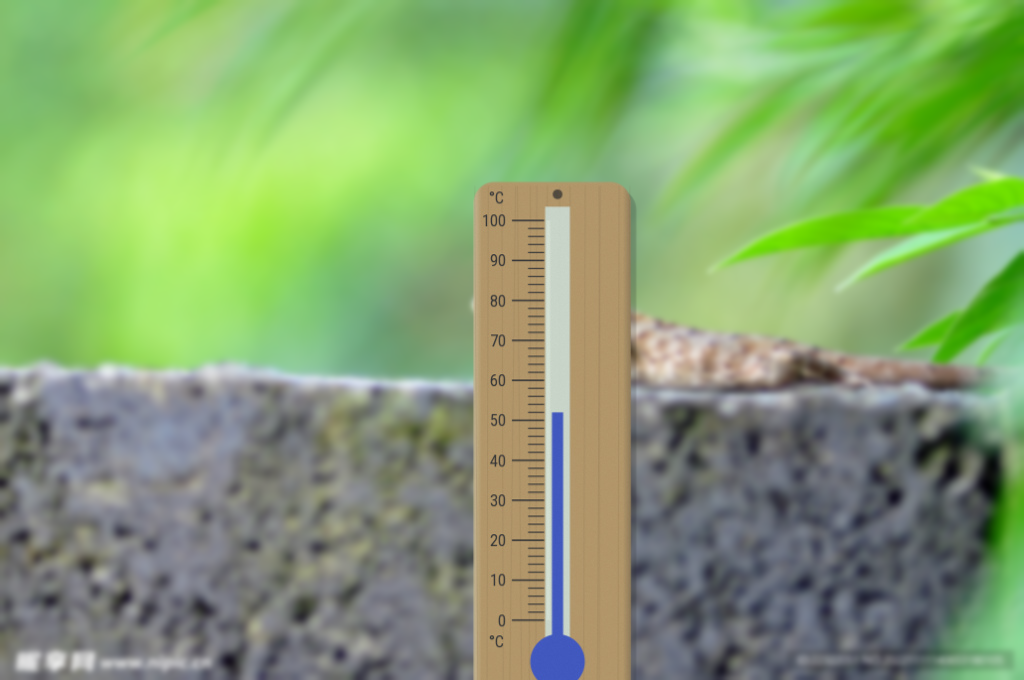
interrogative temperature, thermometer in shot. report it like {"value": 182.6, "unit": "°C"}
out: {"value": 52, "unit": "°C"}
